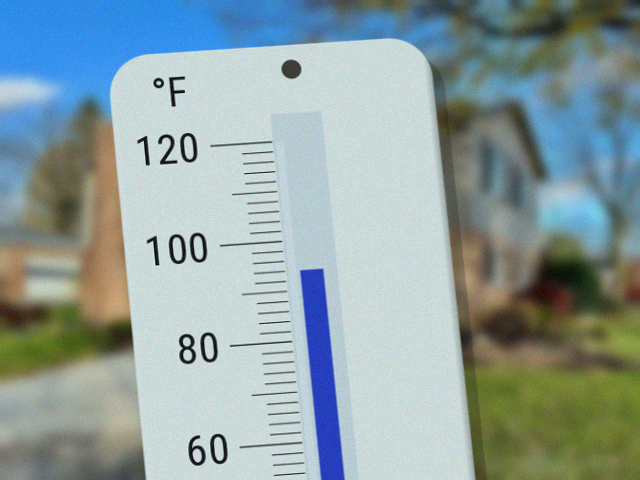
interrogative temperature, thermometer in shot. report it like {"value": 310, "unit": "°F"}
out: {"value": 94, "unit": "°F"}
